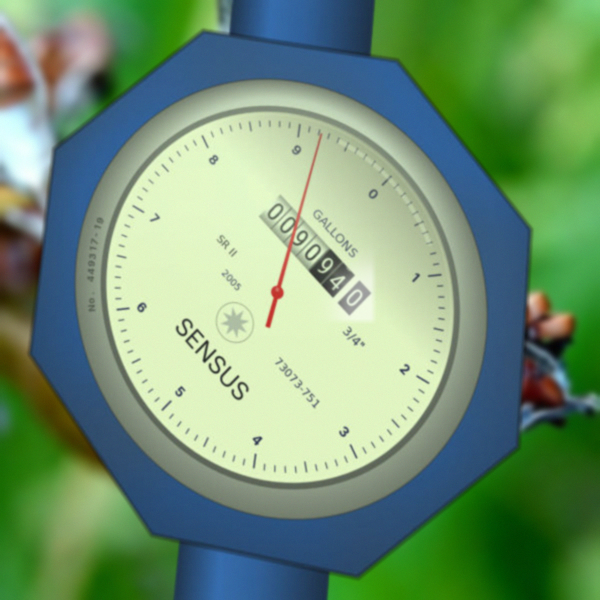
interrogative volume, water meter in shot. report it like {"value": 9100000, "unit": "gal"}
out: {"value": 90939.2, "unit": "gal"}
